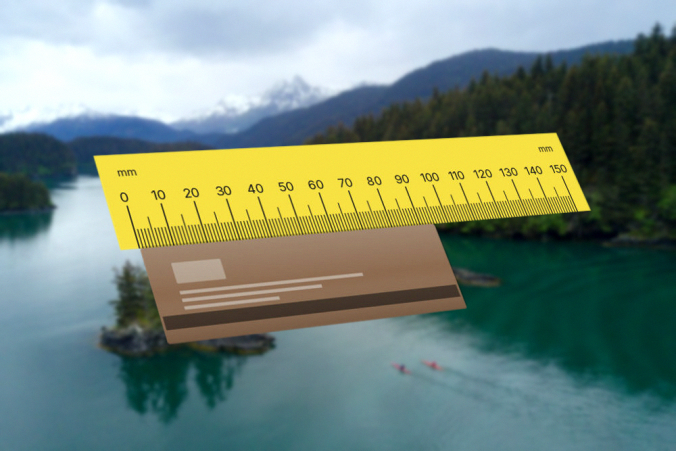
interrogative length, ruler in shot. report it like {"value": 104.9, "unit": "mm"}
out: {"value": 95, "unit": "mm"}
